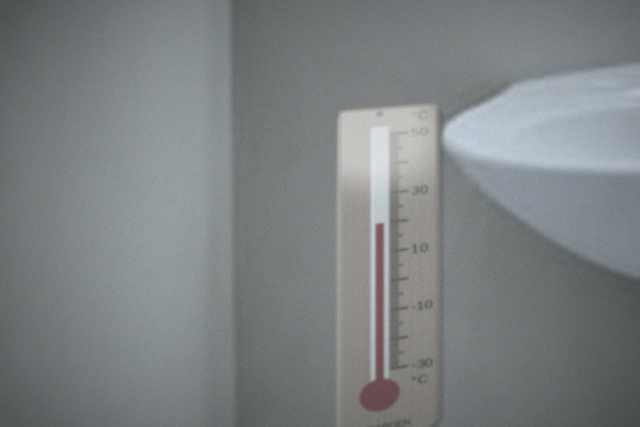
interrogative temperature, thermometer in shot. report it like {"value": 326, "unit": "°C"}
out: {"value": 20, "unit": "°C"}
